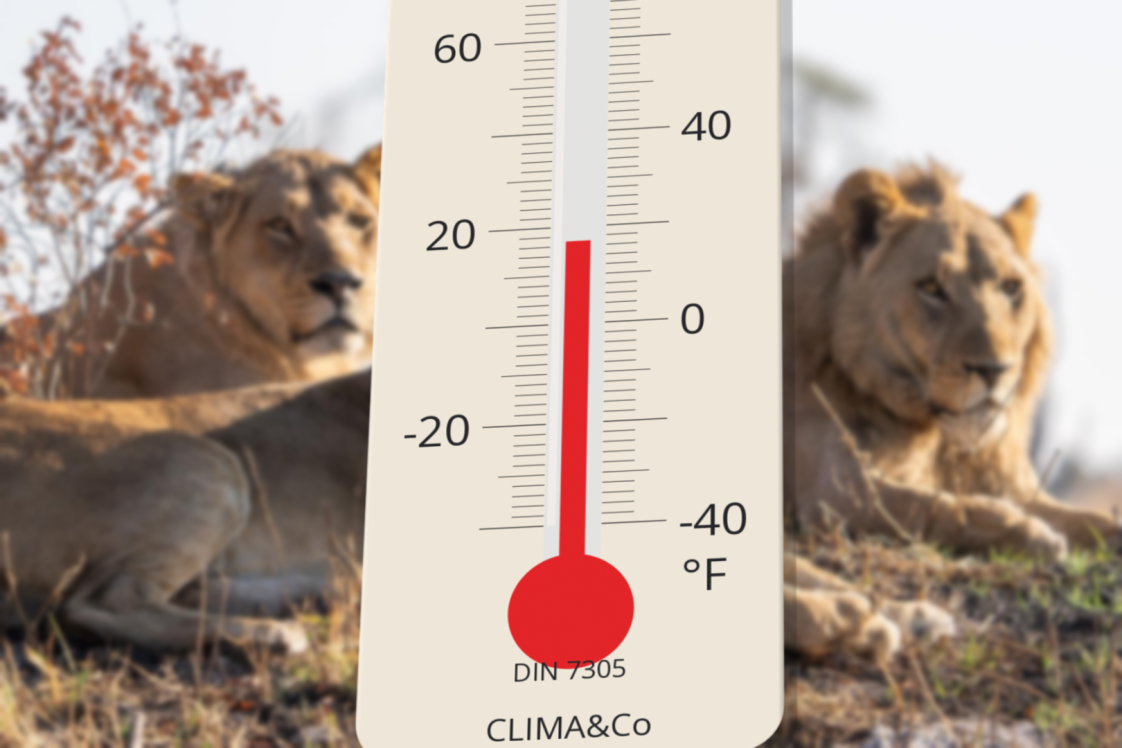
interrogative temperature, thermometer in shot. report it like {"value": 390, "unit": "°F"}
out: {"value": 17, "unit": "°F"}
